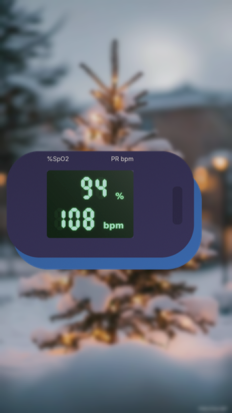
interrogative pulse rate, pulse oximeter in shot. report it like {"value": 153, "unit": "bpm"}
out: {"value": 108, "unit": "bpm"}
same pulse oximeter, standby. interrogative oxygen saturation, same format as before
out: {"value": 94, "unit": "%"}
